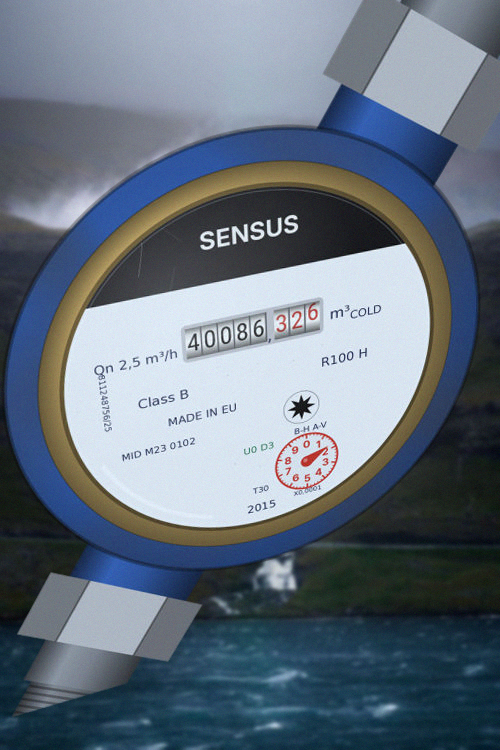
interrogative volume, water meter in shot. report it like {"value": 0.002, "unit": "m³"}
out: {"value": 40086.3261, "unit": "m³"}
